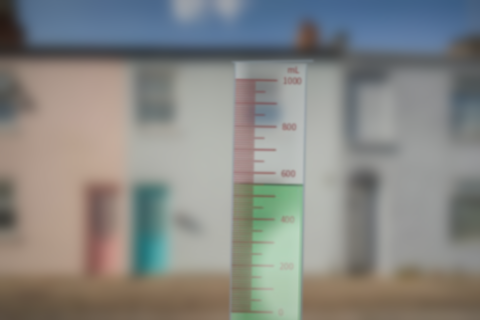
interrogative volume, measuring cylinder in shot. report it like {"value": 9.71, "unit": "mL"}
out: {"value": 550, "unit": "mL"}
